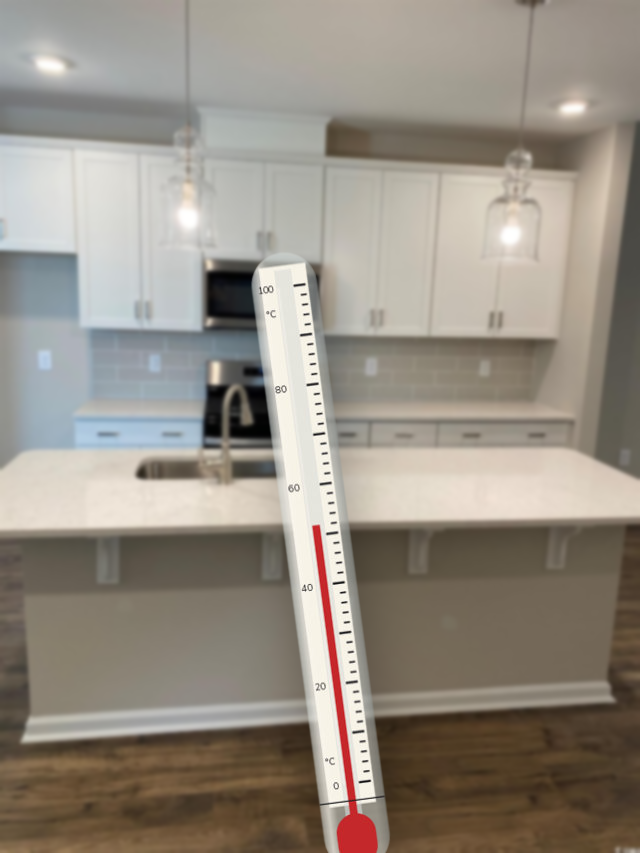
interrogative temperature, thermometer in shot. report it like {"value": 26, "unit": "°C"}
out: {"value": 52, "unit": "°C"}
